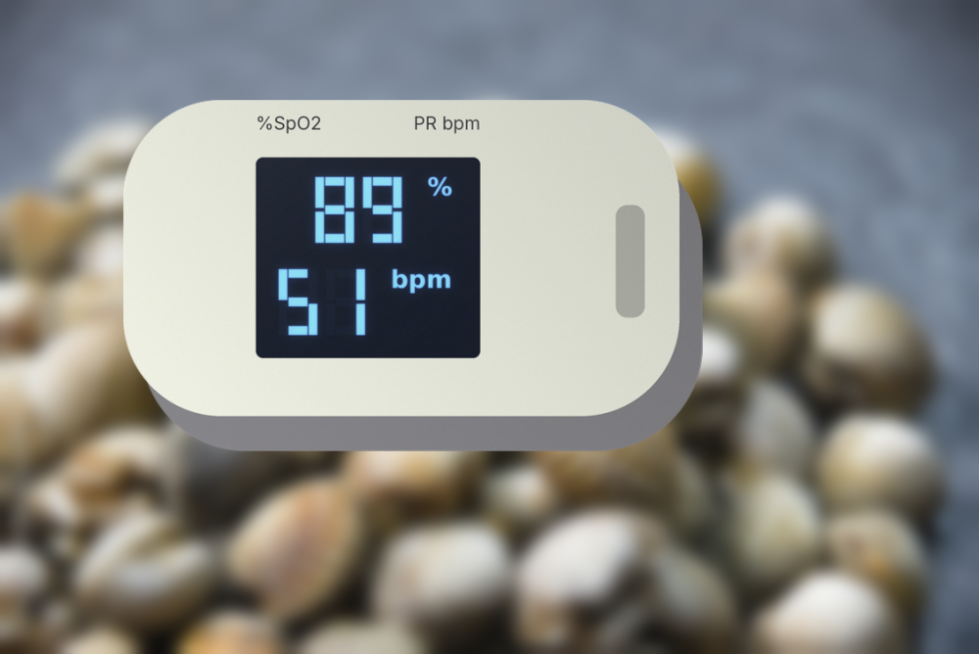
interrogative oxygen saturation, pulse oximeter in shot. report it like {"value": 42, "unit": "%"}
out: {"value": 89, "unit": "%"}
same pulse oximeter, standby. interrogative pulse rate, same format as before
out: {"value": 51, "unit": "bpm"}
